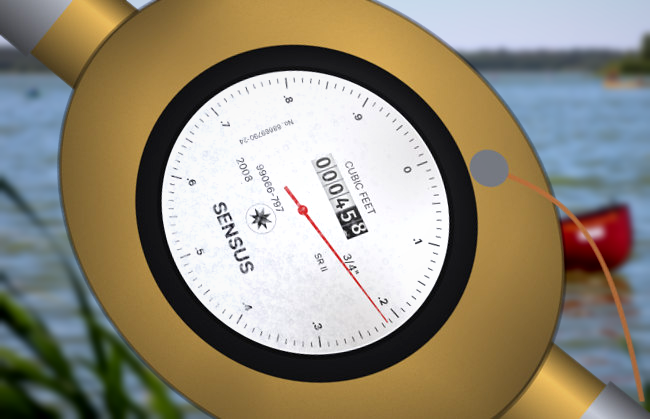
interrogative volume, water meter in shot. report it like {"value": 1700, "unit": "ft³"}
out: {"value": 458.21, "unit": "ft³"}
